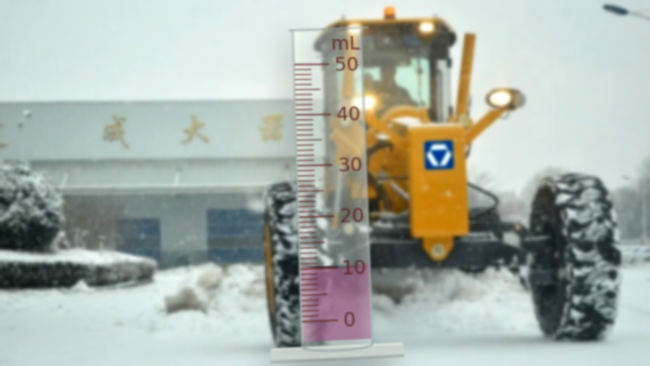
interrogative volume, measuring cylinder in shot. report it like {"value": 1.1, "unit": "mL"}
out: {"value": 10, "unit": "mL"}
